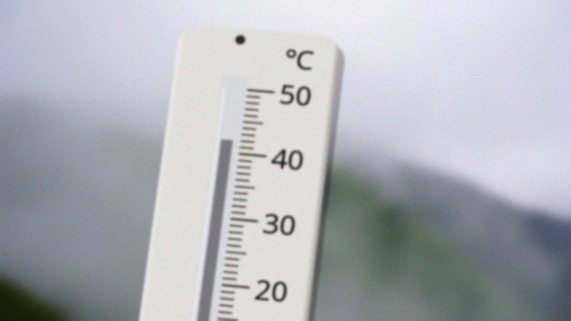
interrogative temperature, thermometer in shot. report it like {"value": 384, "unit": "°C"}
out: {"value": 42, "unit": "°C"}
